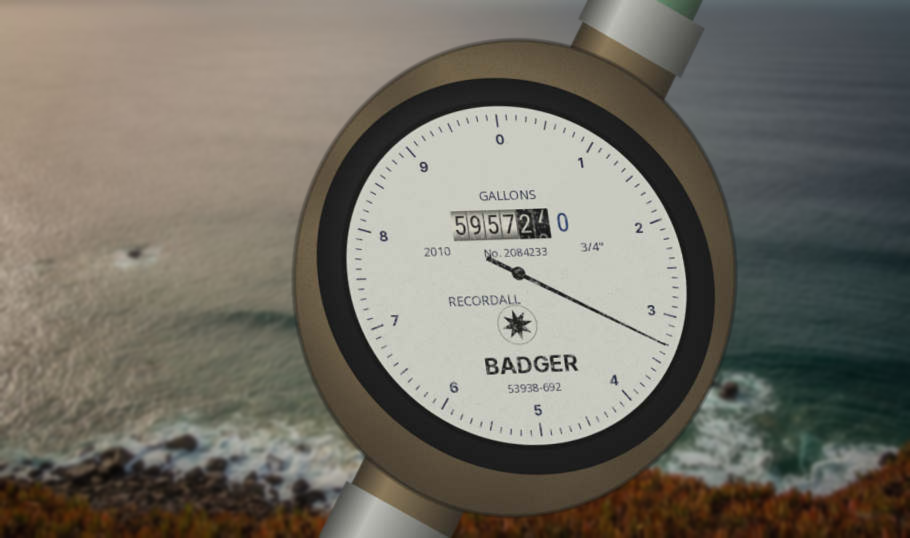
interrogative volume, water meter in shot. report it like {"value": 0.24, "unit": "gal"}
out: {"value": 5957273.3, "unit": "gal"}
